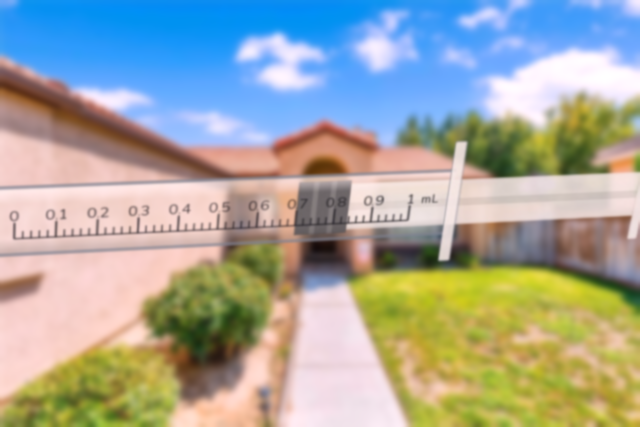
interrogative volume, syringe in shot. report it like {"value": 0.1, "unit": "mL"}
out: {"value": 0.7, "unit": "mL"}
